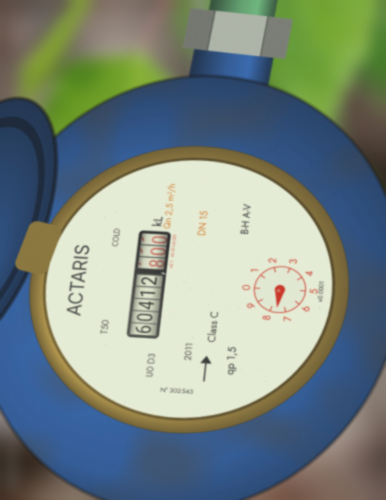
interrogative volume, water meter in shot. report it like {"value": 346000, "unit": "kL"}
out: {"value": 60412.7997, "unit": "kL"}
